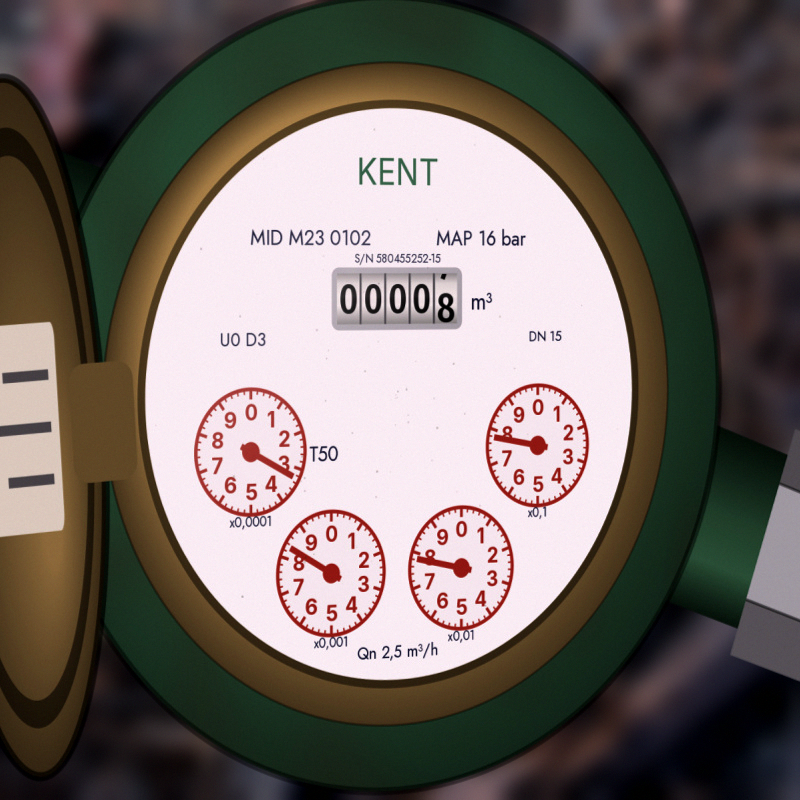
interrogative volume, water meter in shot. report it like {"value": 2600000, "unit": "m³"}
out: {"value": 7.7783, "unit": "m³"}
